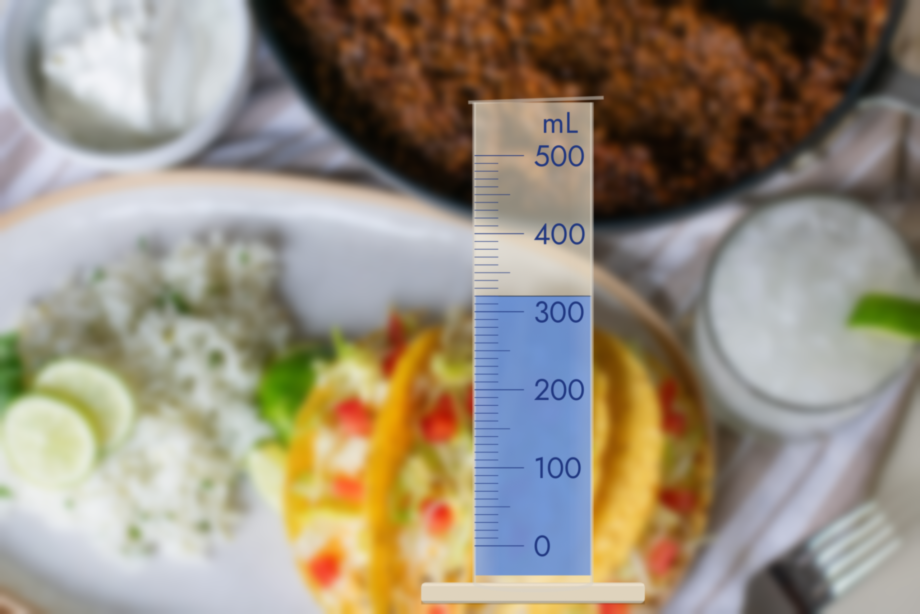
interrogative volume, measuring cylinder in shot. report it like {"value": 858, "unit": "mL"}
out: {"value": 320, "unit": "mL"}
